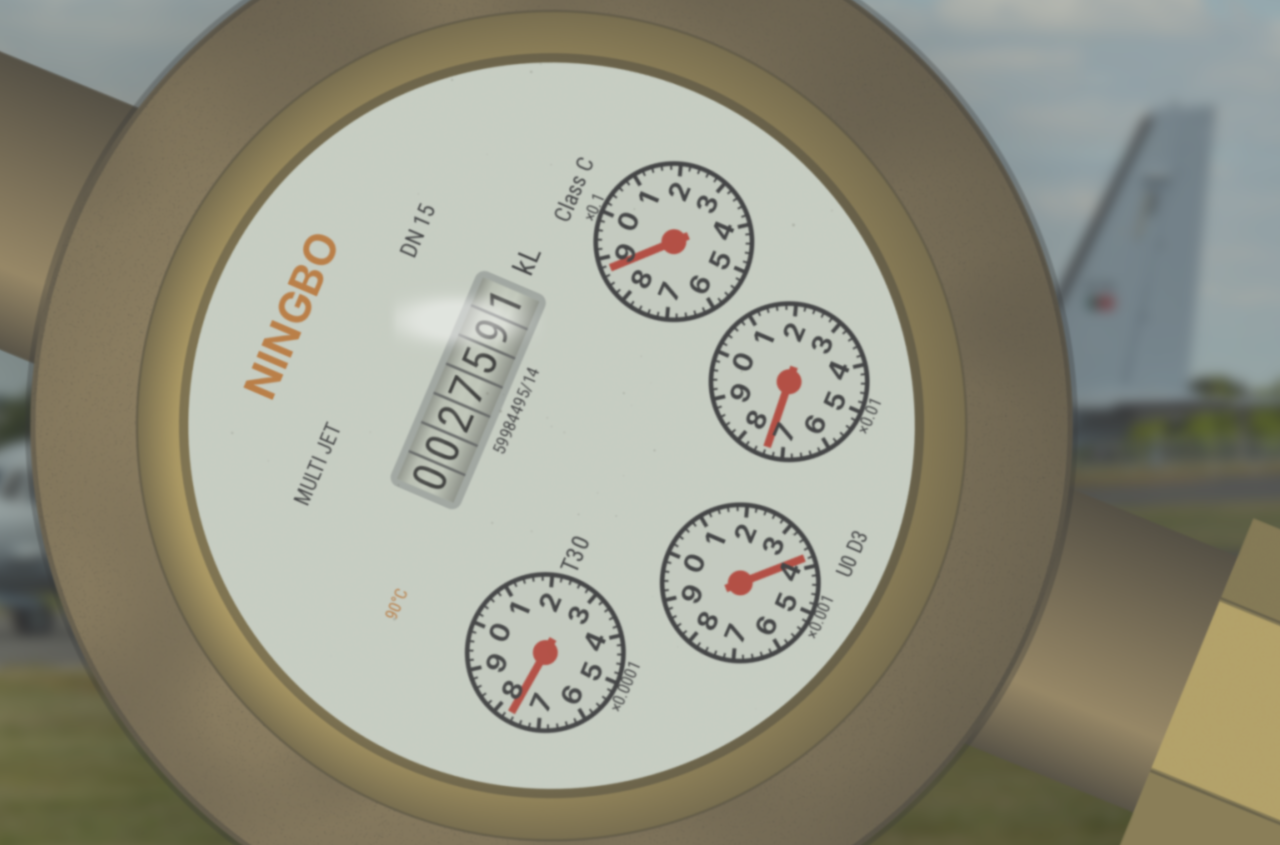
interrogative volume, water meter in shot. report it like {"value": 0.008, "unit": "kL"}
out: {"value": 27591.8737, "unit": "kL"}
